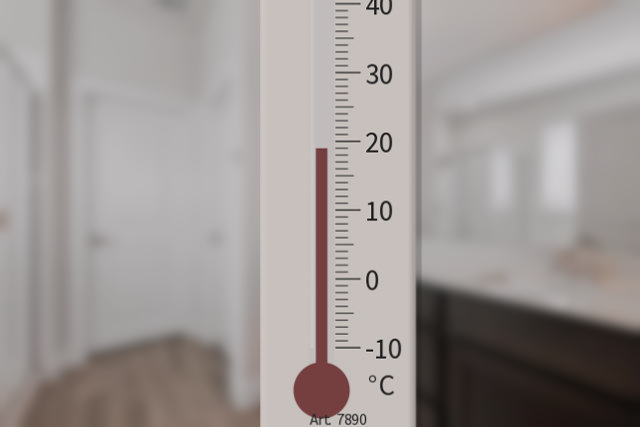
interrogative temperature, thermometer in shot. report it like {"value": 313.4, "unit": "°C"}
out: {"value": 19, "unit": "°C"}
